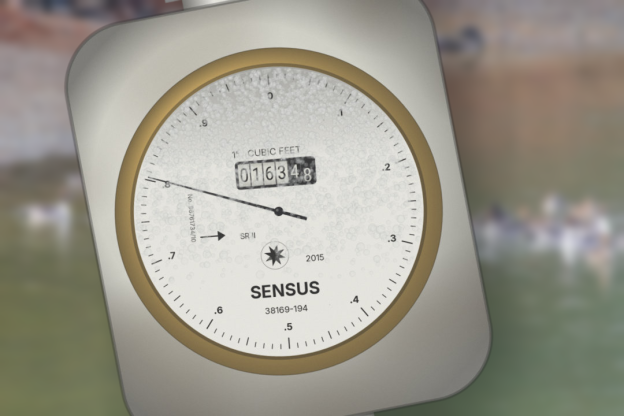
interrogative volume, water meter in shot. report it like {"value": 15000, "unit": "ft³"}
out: {"value": 16347.80, "unit": "ft³"}
